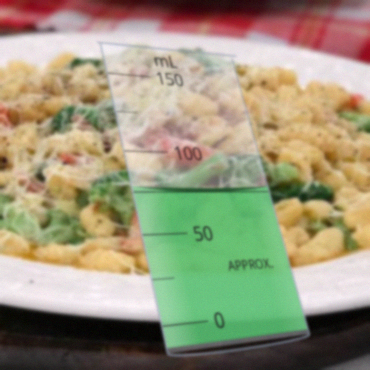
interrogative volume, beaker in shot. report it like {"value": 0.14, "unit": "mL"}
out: {"value": 75, "unit": "mL"}
